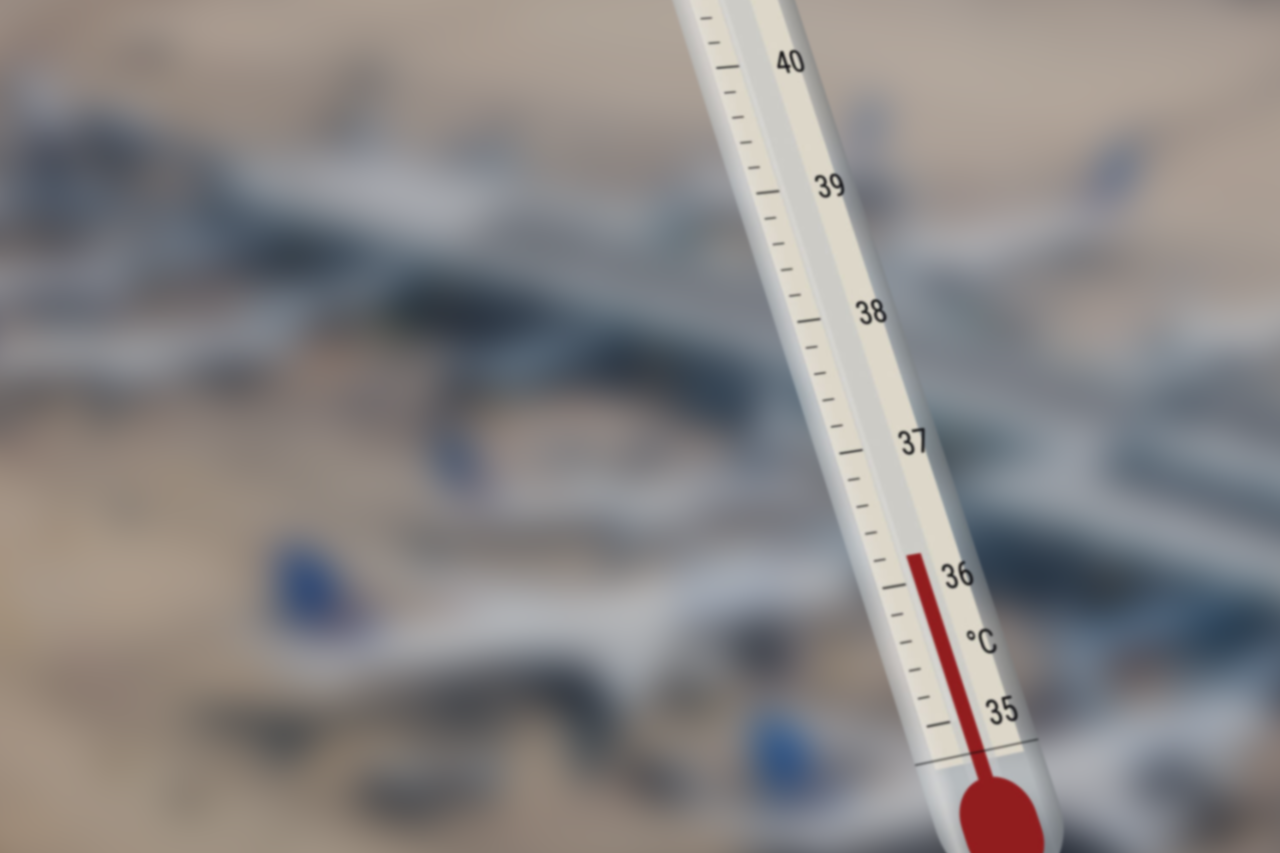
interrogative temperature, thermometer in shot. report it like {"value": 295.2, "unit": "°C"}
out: {"value": 36.2, "unit": "°C"}
